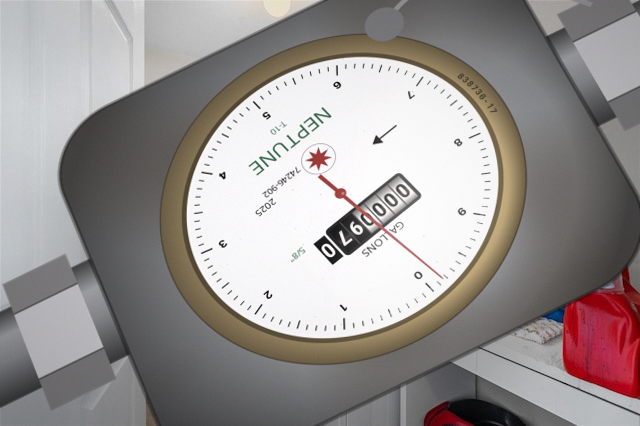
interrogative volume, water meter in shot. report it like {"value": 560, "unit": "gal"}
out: {"value": 969.8, "unit": "gal"}
